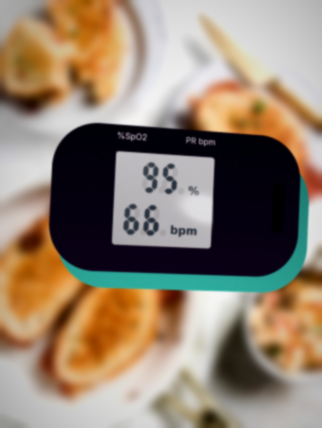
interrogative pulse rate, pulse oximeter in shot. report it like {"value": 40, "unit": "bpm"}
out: {"value": 66, "unit": "bpm"}
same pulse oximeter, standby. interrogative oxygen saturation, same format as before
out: {"value": 95, "unit": "%"}
